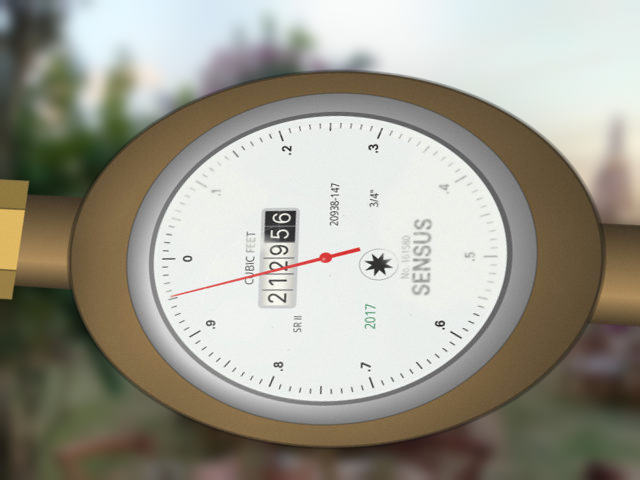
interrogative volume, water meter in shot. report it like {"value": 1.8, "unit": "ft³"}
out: {"value": 212955.95, "unit": "ft³"}
